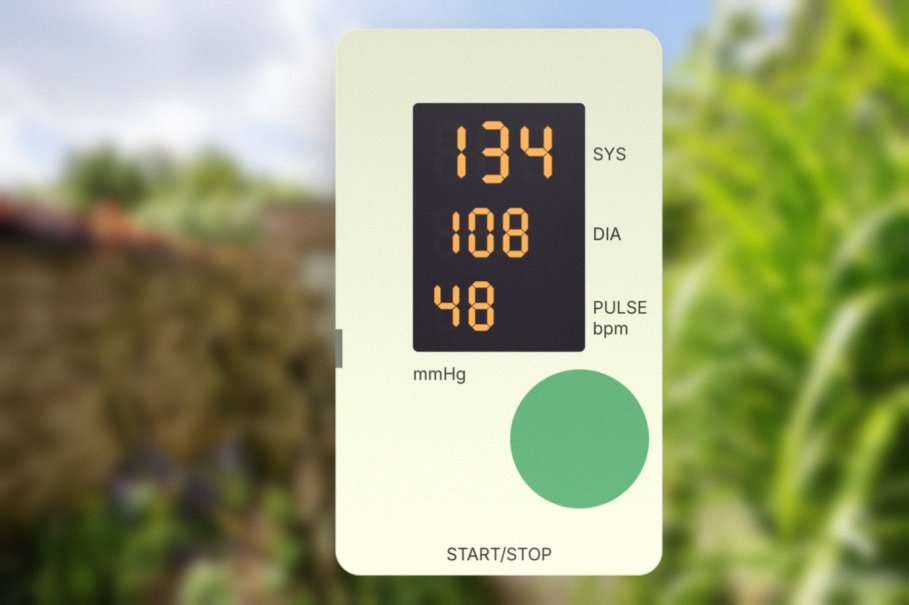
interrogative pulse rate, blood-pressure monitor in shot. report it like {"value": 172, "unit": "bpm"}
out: {"value": 48, "unit": "bpm"}
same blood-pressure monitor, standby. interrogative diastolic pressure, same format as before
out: {"value": 108, "unit": "mmHg"}
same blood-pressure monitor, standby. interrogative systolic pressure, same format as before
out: {"value": 134, "unit": "mmHg"}
